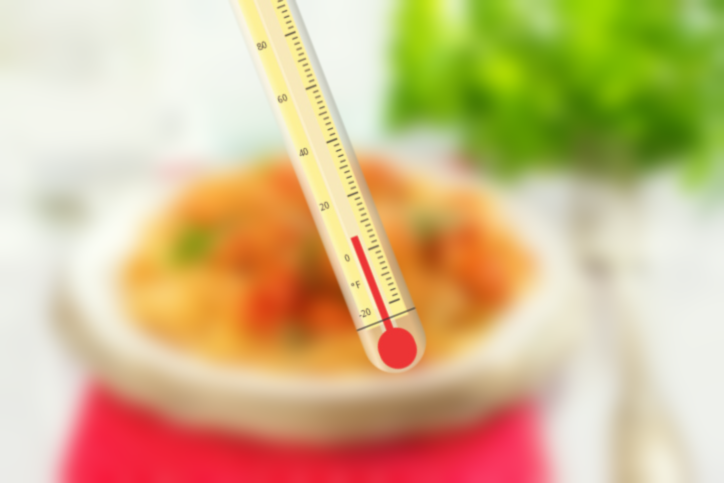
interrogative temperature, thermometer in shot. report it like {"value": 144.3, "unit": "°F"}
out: {"value": 6, "unit": "°F"}
